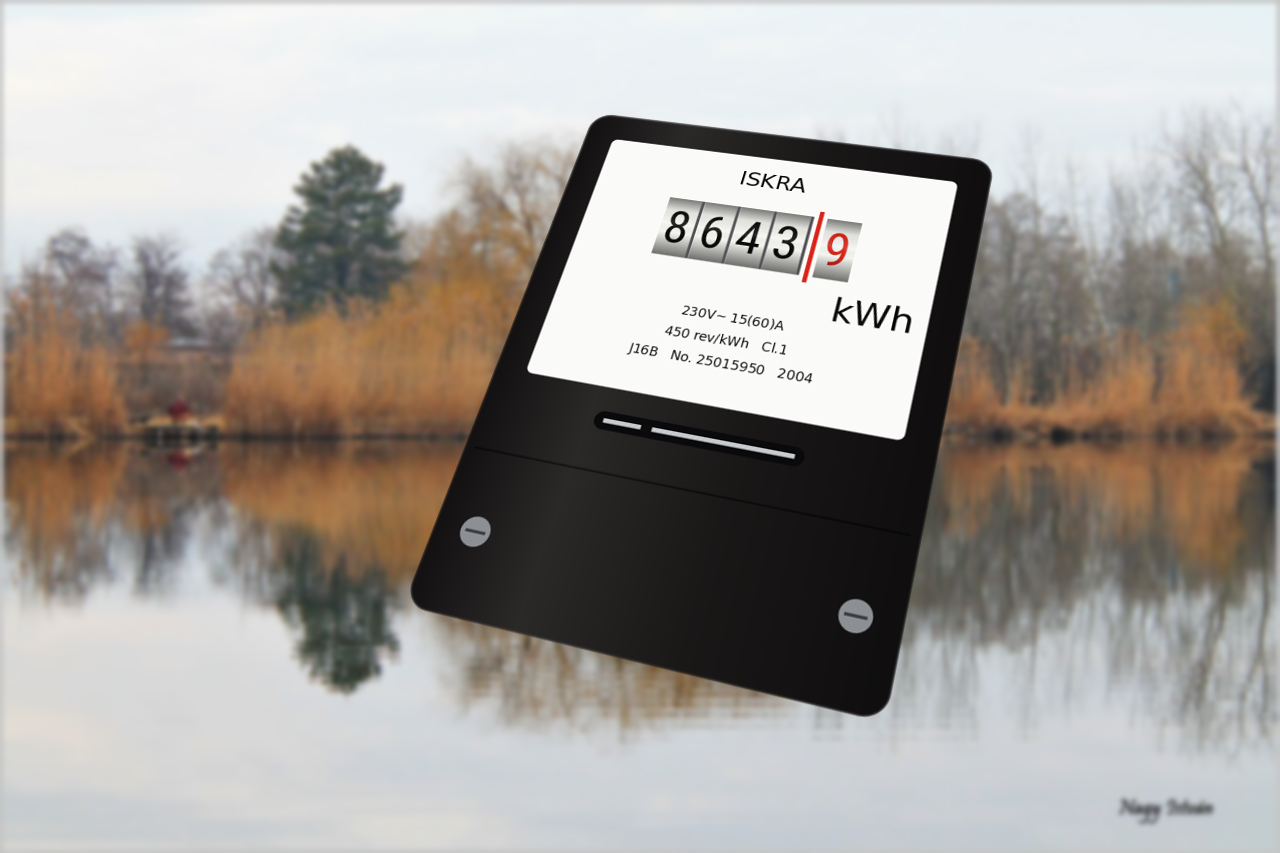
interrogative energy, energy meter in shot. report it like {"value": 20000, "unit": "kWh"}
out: {"value": 8643.9, "unit": "kWh"}
